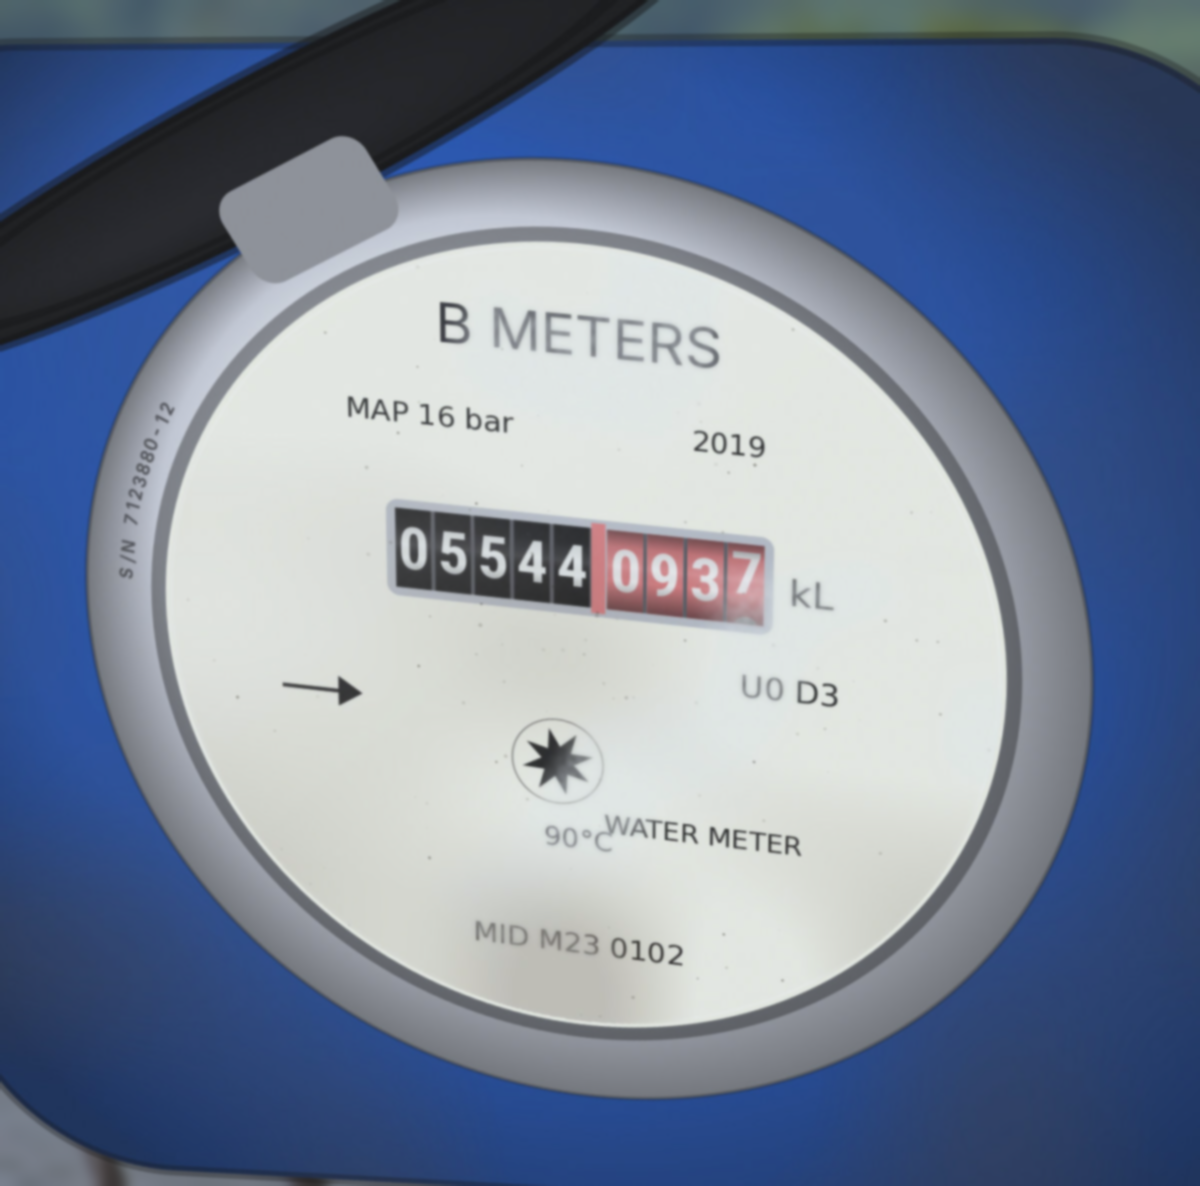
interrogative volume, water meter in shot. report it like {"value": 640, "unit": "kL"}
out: {"value": 5544.0937, "unit": "kL"}
